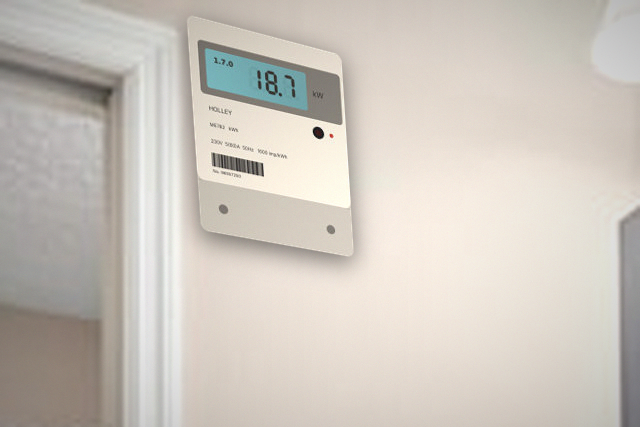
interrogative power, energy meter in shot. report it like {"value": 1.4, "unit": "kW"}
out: {"value": 18.7, "unit": "kW"}
